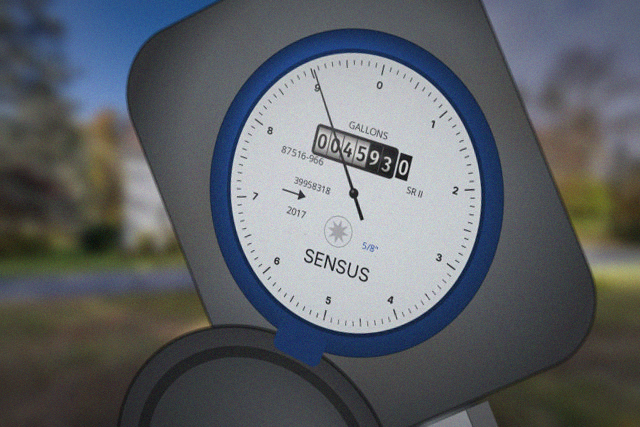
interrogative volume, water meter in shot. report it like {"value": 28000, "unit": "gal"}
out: {"value": 45929.0, "unit": "gal"}
